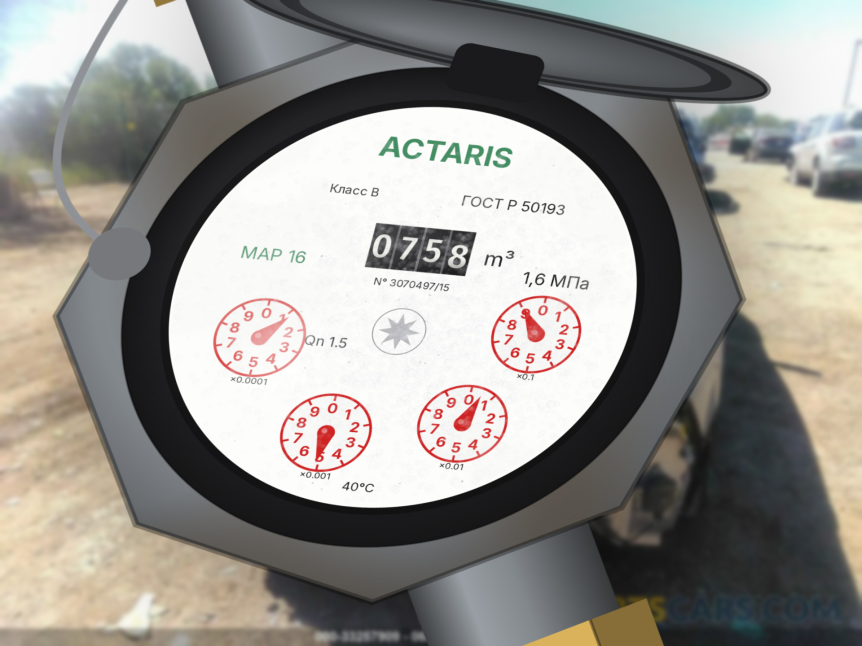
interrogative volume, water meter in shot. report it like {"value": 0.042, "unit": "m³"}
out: {"value": 757.9051, "unit": "m³"}
